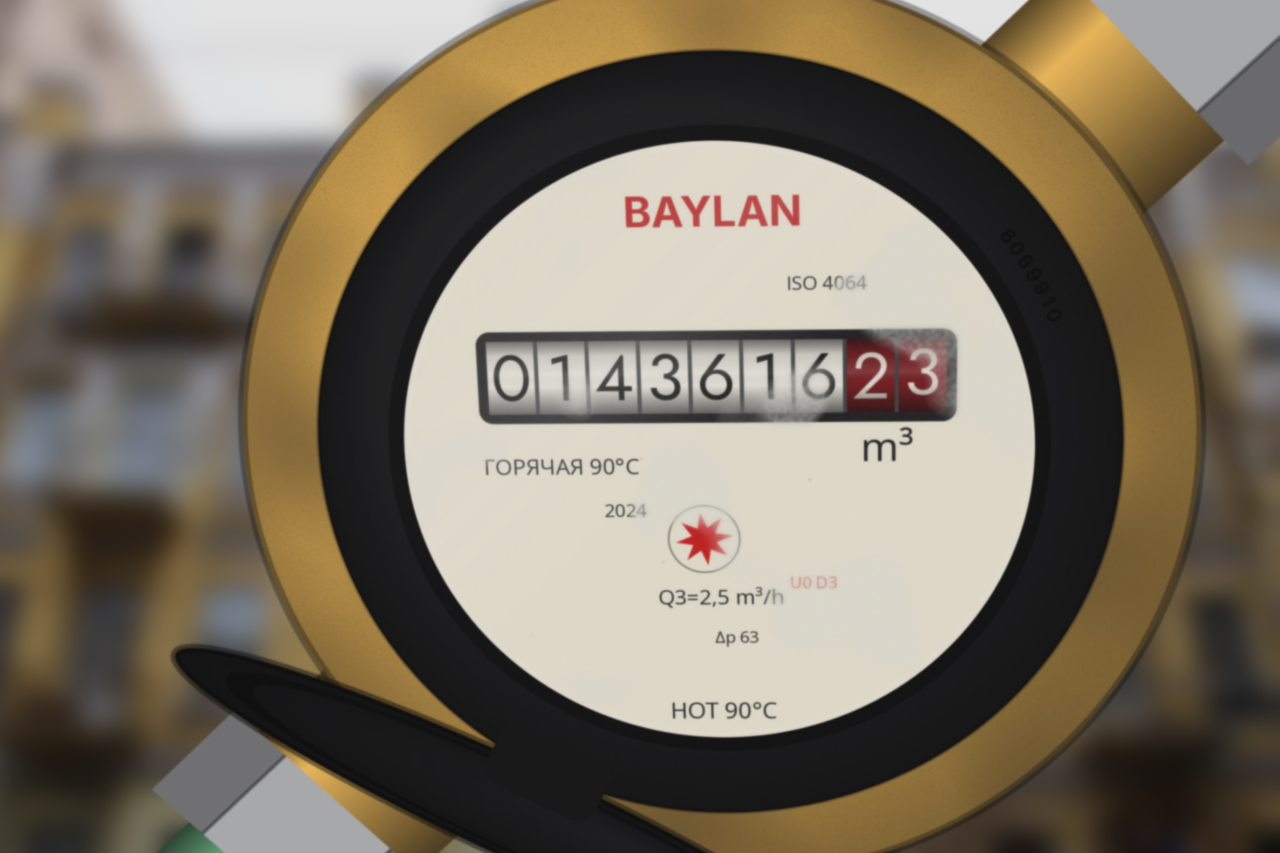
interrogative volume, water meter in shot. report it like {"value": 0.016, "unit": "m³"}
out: {"value": 143616.23, "unit": "m³"}
